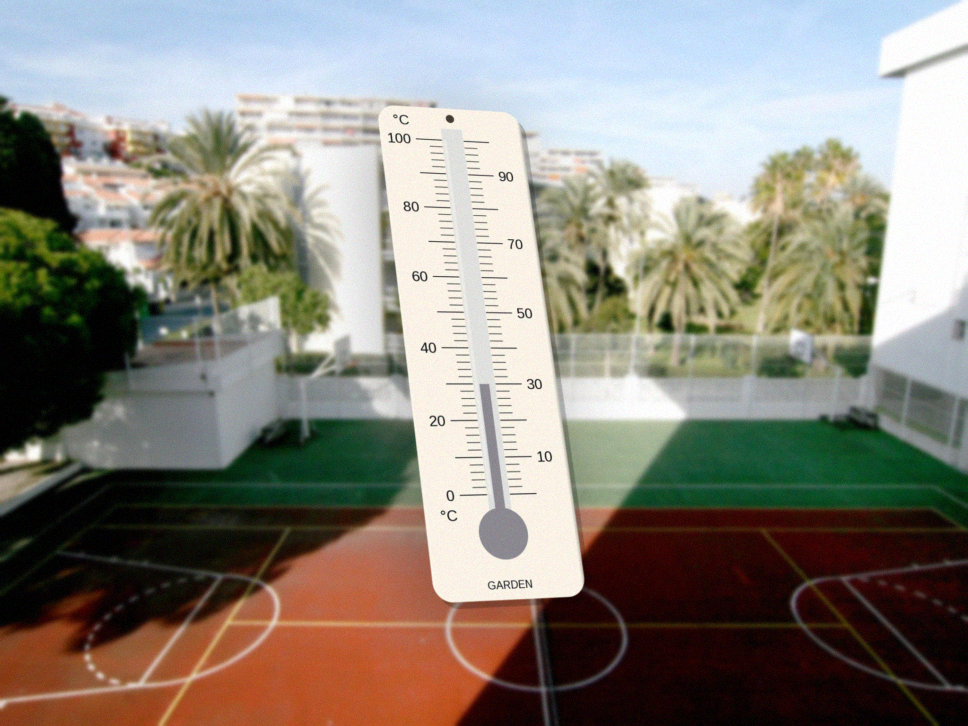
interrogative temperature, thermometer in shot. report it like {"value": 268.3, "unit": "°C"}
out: {"value": 30, "unit": "°C"}
